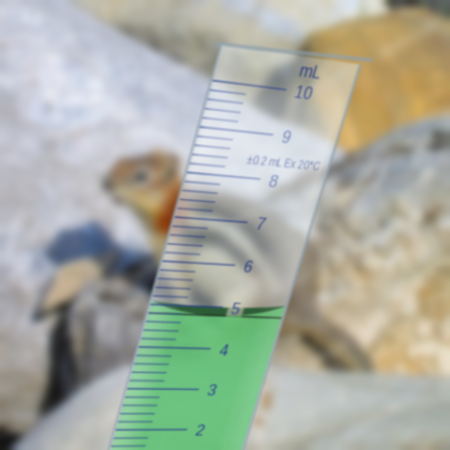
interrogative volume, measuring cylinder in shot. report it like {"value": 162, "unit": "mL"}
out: {"value": 4.8, "unit": "mL"}
